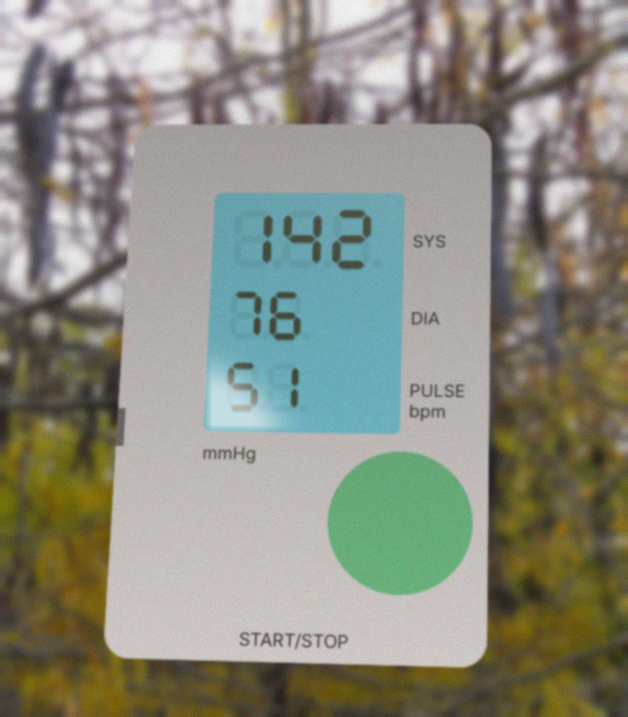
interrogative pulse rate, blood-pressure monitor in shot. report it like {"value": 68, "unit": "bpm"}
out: {"value": 51, "unit": "bpm"}
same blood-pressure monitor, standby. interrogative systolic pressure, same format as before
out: {"value": 142, "unit": "mmHg"}
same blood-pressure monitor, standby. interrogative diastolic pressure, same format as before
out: {"value": 76, "unit": "mmHg"}
